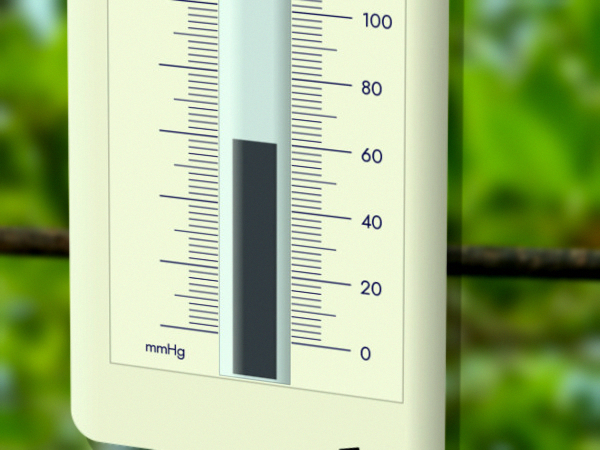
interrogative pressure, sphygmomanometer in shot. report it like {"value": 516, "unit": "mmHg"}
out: {"value": 60, "unit": "mmHg"}
